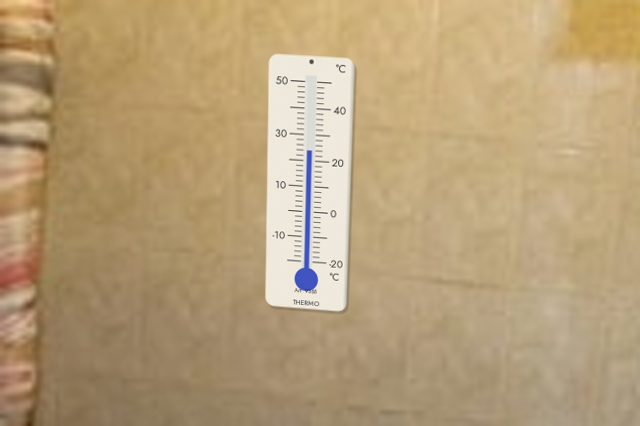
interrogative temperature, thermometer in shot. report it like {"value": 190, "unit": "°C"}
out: {"value": 24, "unit": "°C"}
